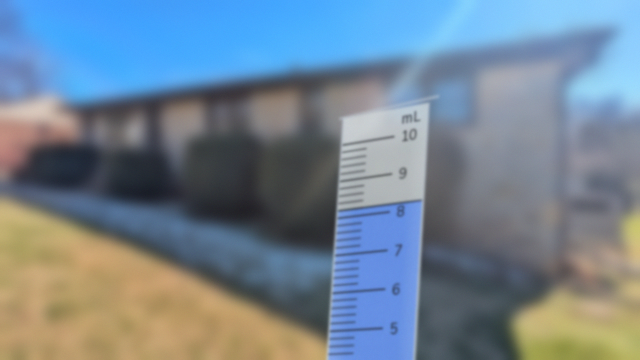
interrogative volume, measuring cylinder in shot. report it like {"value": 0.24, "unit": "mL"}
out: {"value": 8.2, "unit": "mL"}
